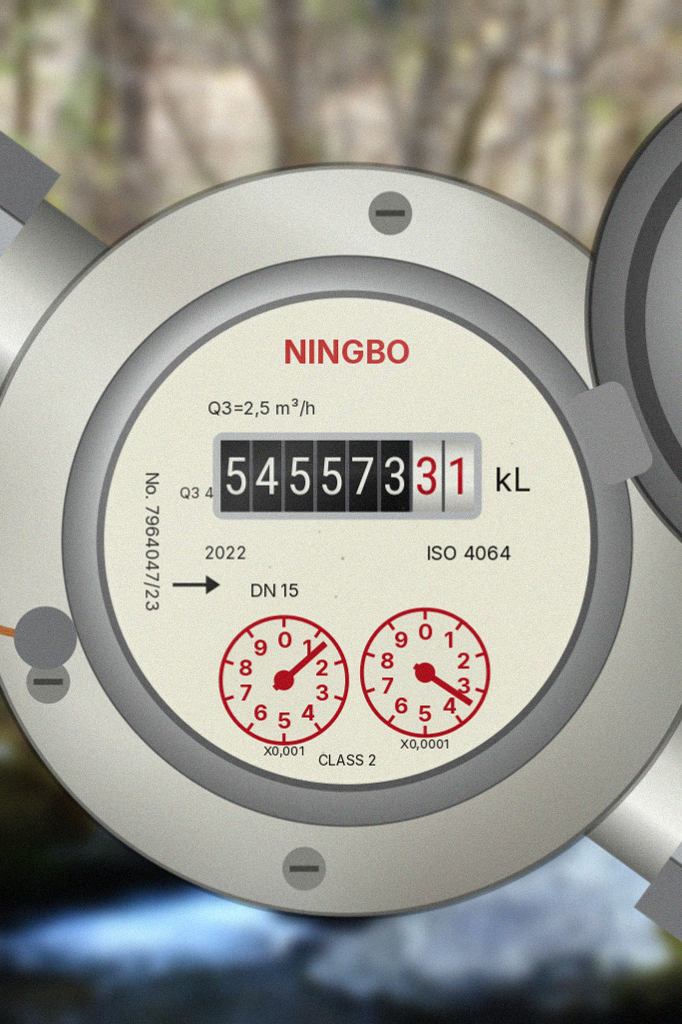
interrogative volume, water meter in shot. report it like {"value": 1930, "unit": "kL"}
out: {"value": 545573.3113, "unit": "kL"}
